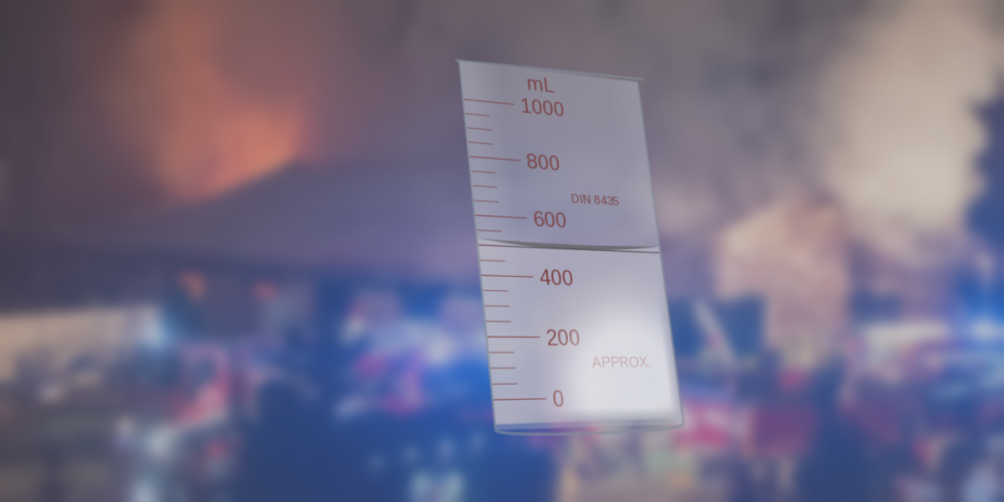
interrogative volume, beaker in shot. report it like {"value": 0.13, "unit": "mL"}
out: {"value": 500, "unit": "mL"}
